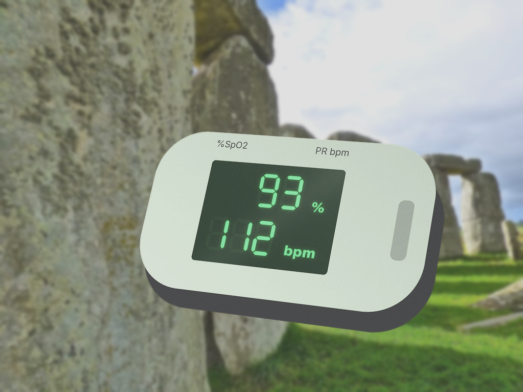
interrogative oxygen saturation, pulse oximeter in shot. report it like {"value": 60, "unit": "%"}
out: {"value": 93, "unit": "%"}
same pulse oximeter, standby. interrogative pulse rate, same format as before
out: {"value": 112, "unit": "bpm"}
